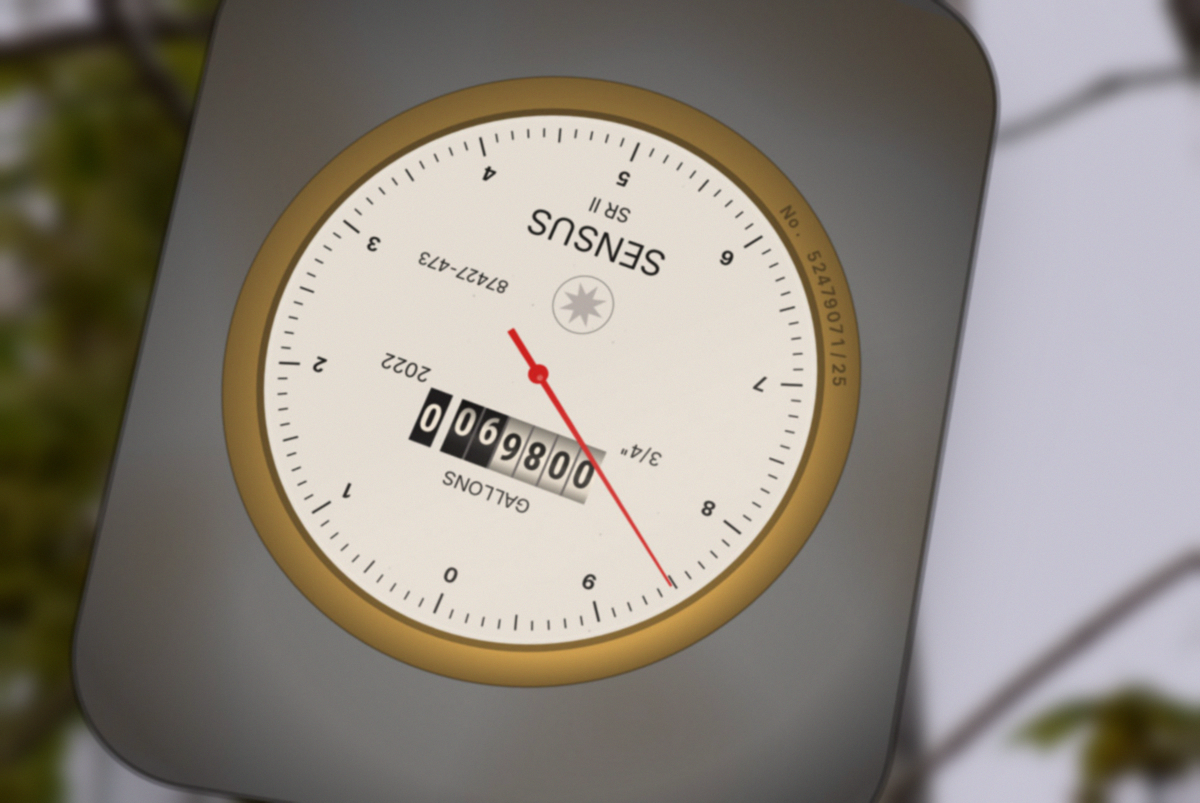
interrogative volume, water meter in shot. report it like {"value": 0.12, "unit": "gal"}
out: {"value": 86898.5, "unit": "gal"}
